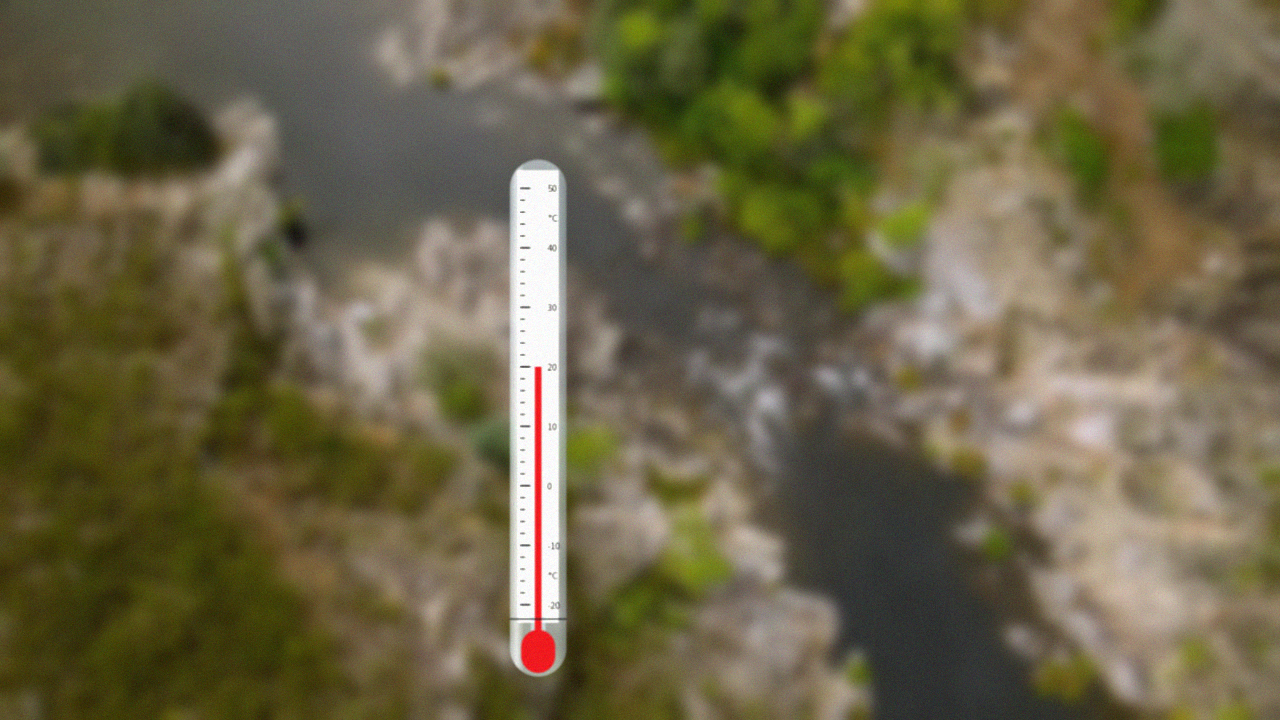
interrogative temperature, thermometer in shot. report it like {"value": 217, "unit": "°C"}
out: {"value": 20, "unit": "°C"}
